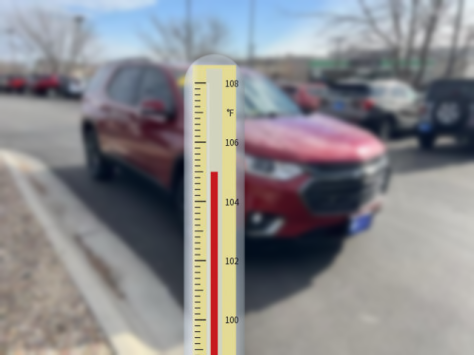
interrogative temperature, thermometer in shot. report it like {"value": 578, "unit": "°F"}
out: {"value": 105, "unit": "°F"}
